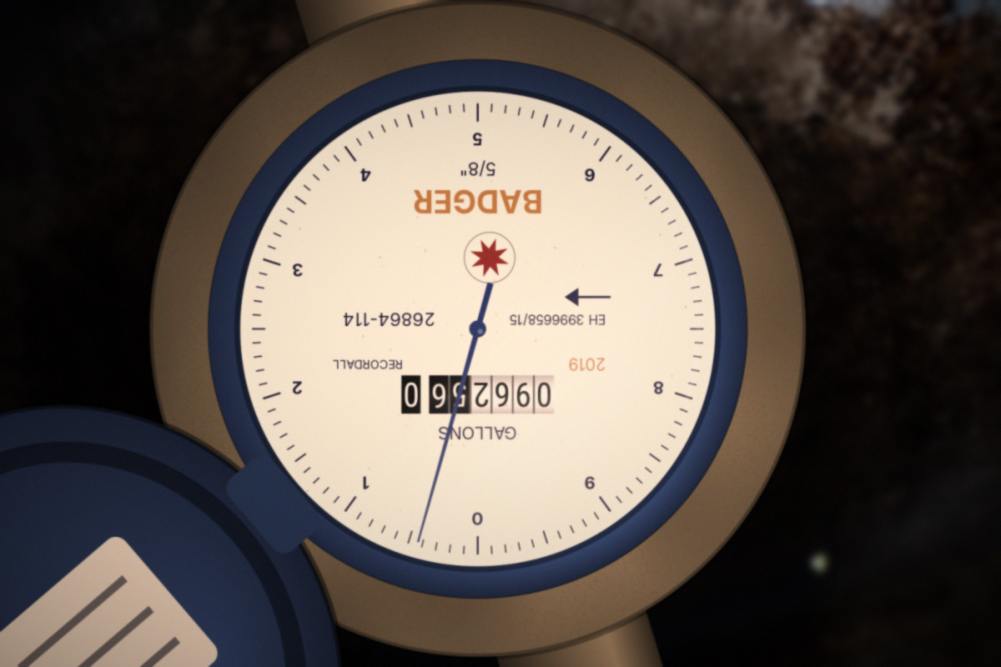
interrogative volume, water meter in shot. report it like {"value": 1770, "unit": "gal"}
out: {"value": 962560.4, "unit": "gal"}
